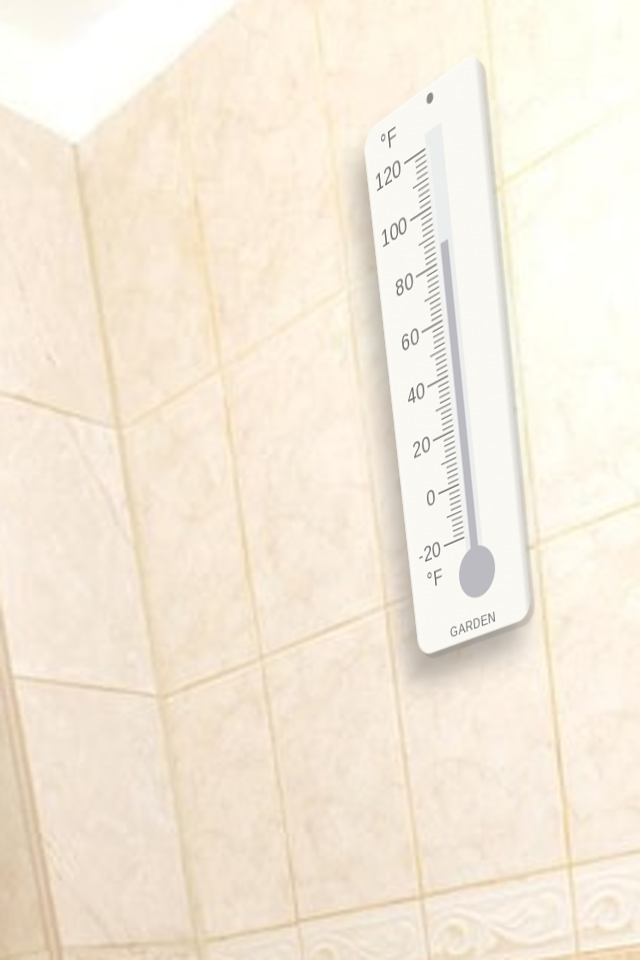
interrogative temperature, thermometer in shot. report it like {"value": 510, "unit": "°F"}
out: {"value": 86, "unit": "°F"}
